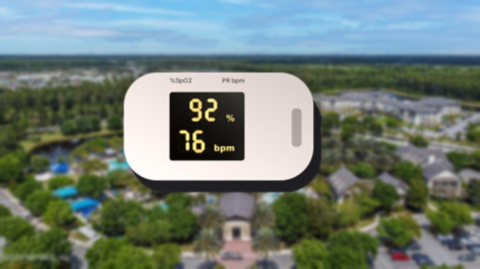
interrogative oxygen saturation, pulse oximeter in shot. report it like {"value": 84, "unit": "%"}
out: {"value": 92, "unit": "%"}
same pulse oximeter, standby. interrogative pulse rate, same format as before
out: {"value": 76, "unit": "bpm"}
